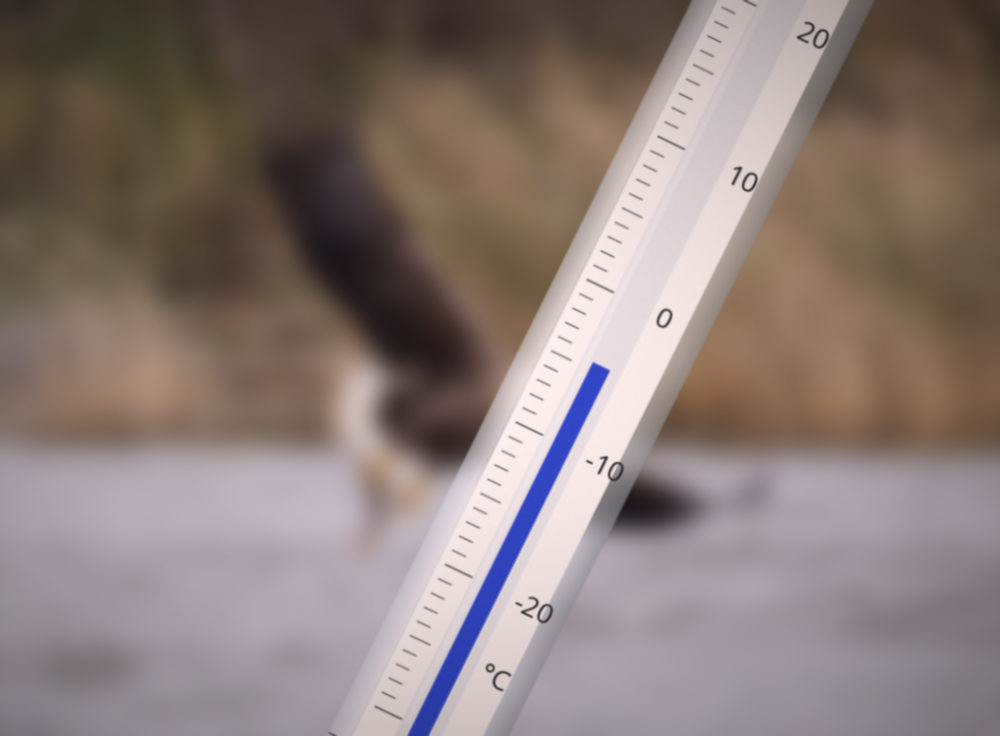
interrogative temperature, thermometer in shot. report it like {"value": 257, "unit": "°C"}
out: {"value": -4.5, "unit": "°C"}
